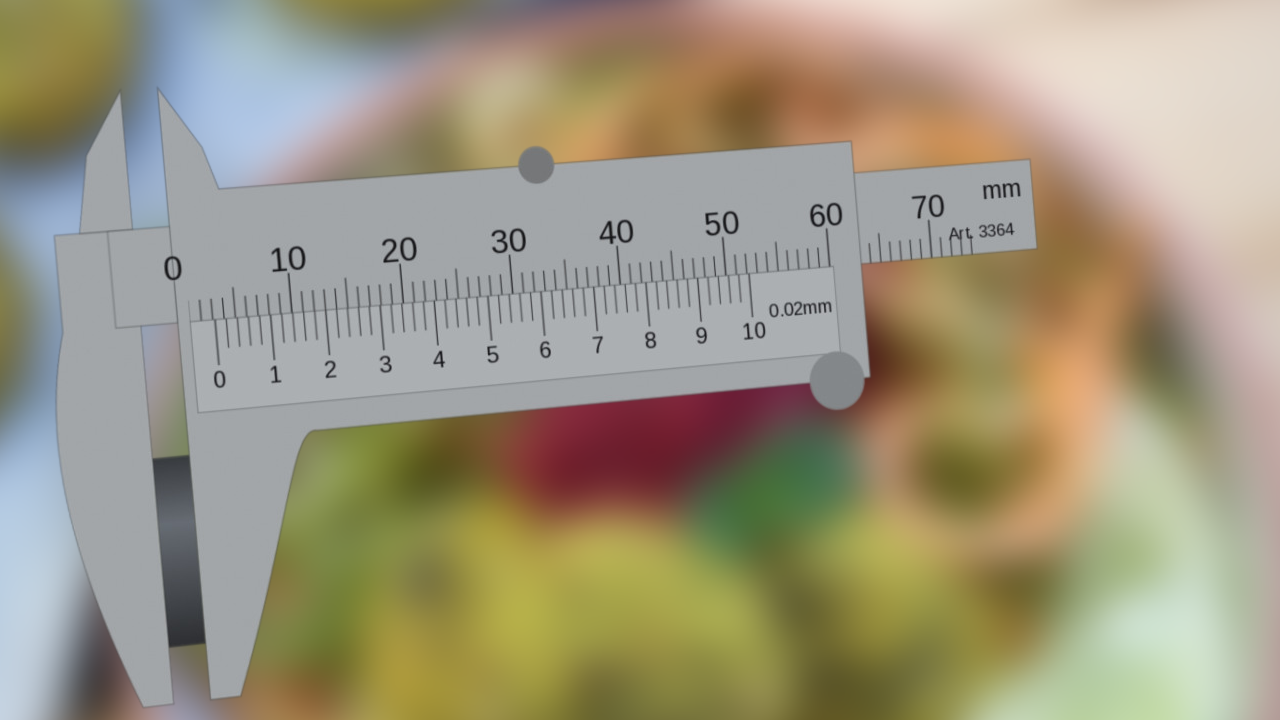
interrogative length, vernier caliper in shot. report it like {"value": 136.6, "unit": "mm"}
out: {"value": 3.2, "unit": "mm"}
